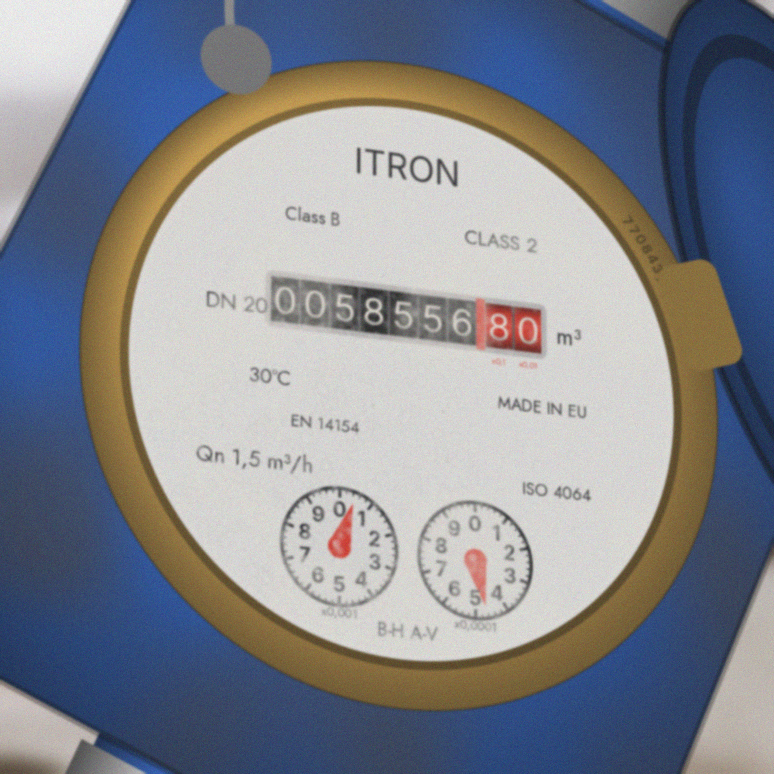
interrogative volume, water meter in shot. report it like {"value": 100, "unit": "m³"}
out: {"value": 58556.8004, "unit": "m³"}
